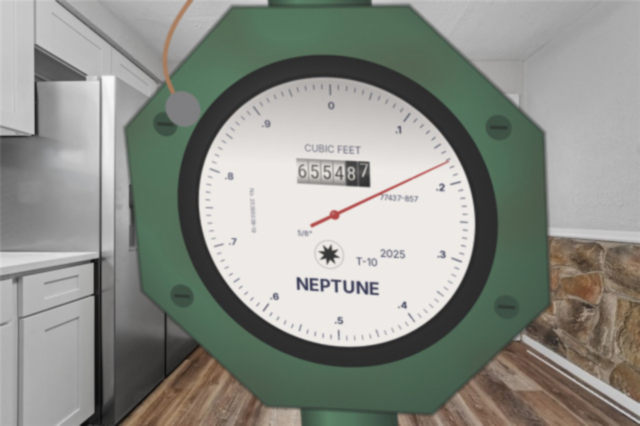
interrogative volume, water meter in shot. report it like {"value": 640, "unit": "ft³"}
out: {"value": 655487.17, "unit": "ft³"}
